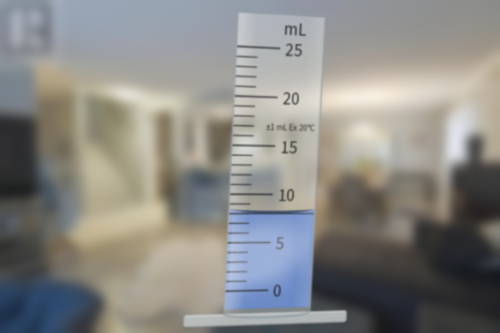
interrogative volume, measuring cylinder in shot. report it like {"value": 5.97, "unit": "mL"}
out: {"value": 8, "unit": "mL"}
